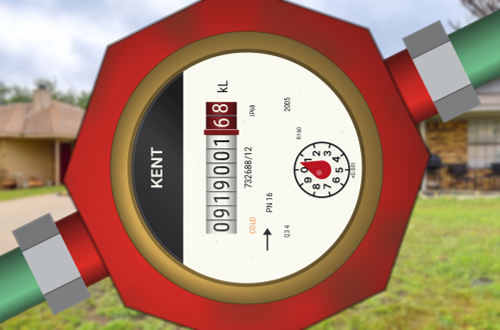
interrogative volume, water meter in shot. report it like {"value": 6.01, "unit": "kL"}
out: {"value": 919001.680, "unit": "kL"}
